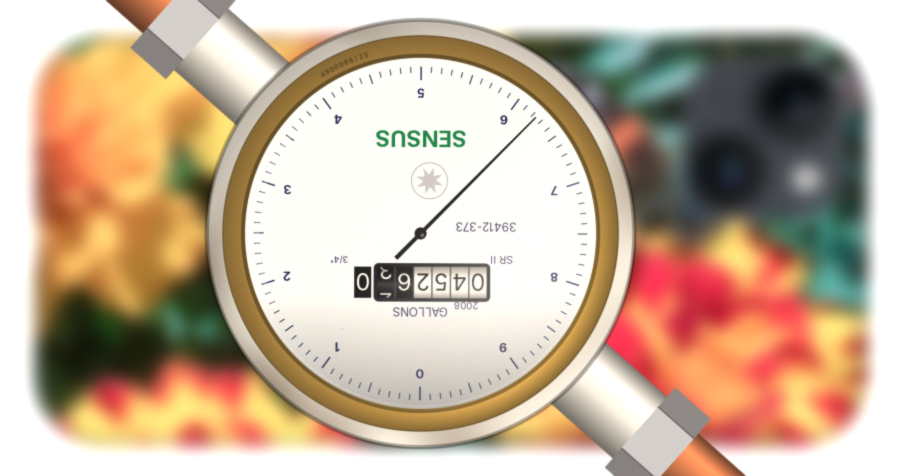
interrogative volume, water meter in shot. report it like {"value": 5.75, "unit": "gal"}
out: {"value": 452626.2, "unit": "gal"}
